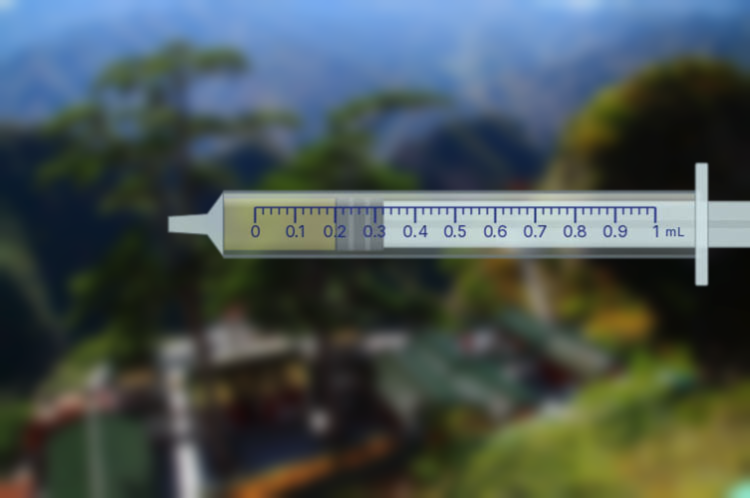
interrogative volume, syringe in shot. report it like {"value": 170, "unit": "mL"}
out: {"value": 0.2, "unit": "mL"}
